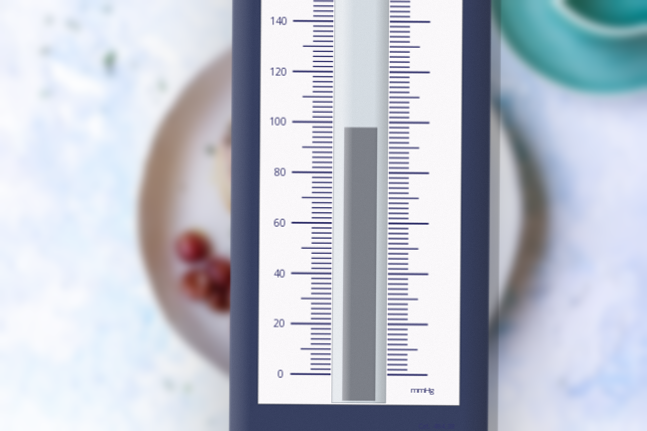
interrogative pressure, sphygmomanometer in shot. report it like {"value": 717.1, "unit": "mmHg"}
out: {"value": 98, "unit": "mmHg"}
